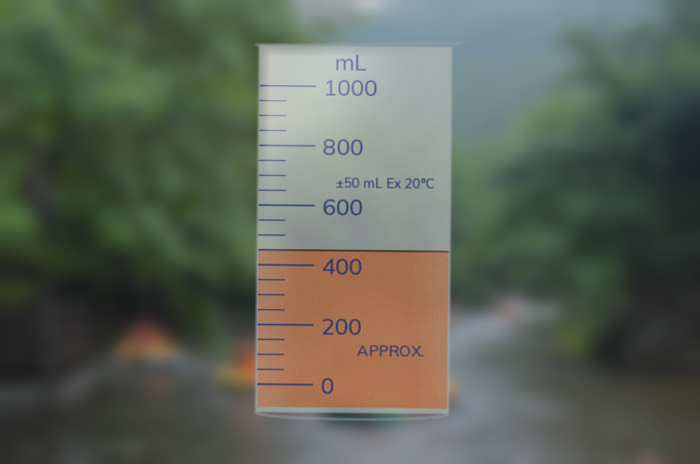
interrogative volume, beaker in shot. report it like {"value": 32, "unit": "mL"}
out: {"value": 450, "unit": "mL"}
